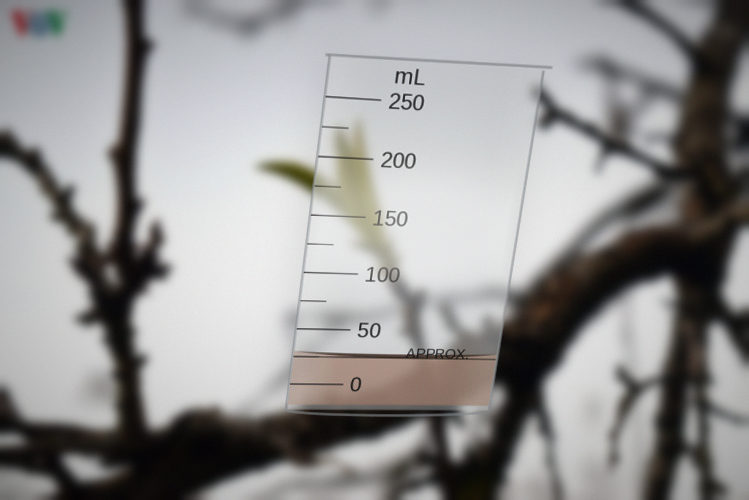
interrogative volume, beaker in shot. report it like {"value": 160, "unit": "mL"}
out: {"value": 25, "unit": "mL"}
